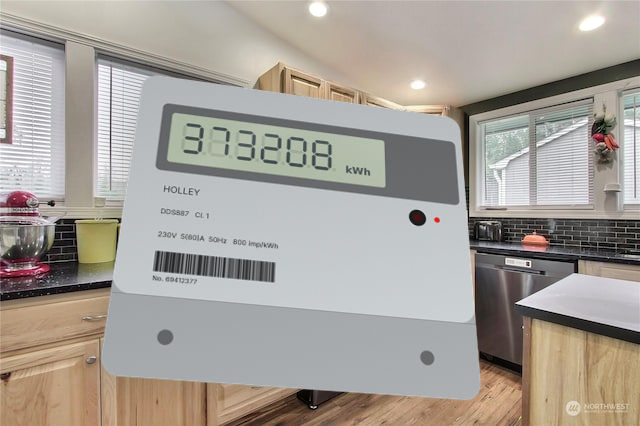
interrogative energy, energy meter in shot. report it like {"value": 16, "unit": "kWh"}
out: {"value": 373208, "unit": "kWh"}
